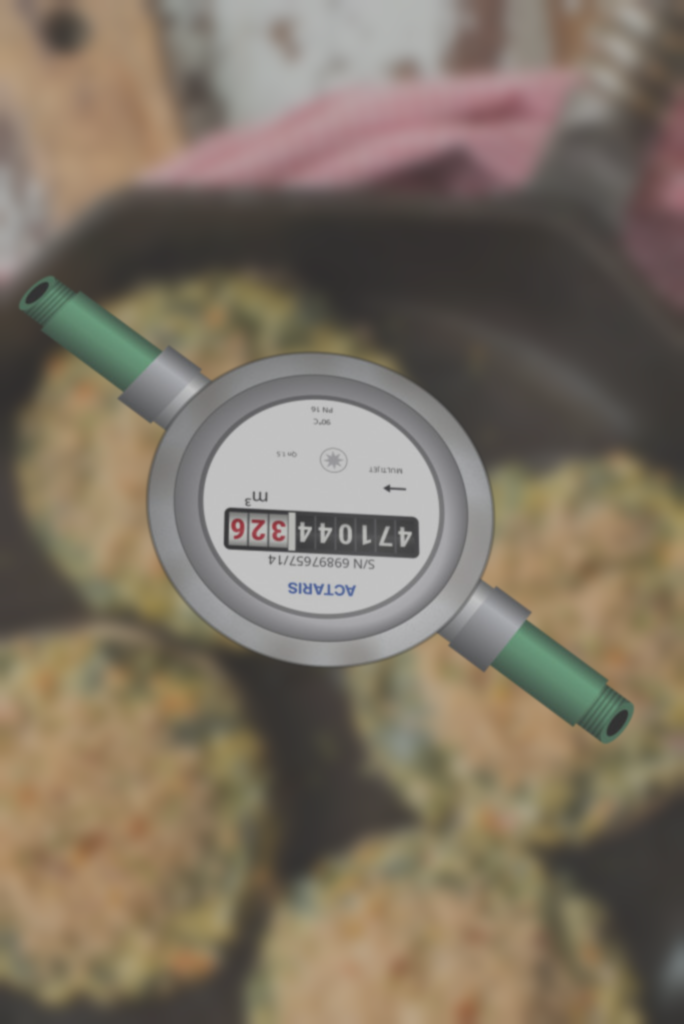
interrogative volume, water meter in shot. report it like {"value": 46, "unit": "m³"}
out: {"value": 471044.326, "unit": "m³"}
